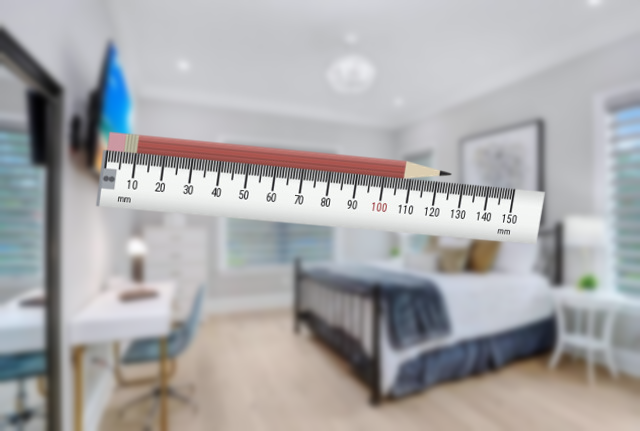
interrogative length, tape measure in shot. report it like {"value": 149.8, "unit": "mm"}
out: {"value": 125, "unit": "mm"}
